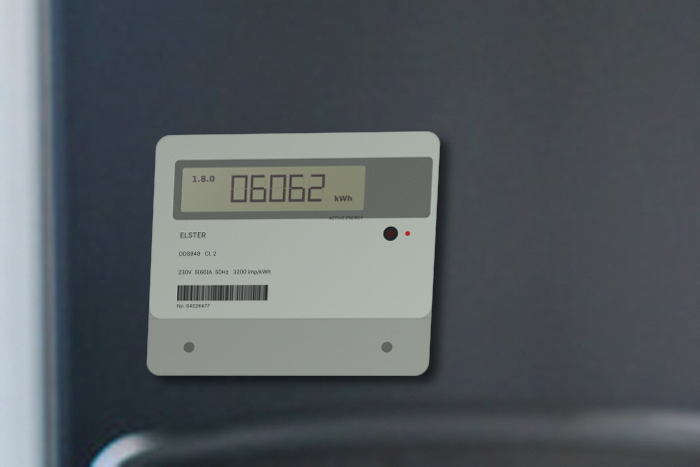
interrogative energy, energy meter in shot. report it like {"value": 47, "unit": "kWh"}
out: {"value": 6062, "unit": "kWh"}
